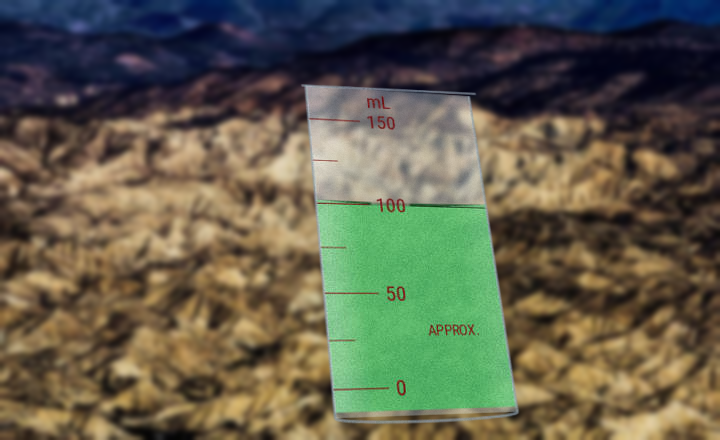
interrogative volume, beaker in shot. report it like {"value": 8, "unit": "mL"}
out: {"value": 100, "unit": "mL"}
